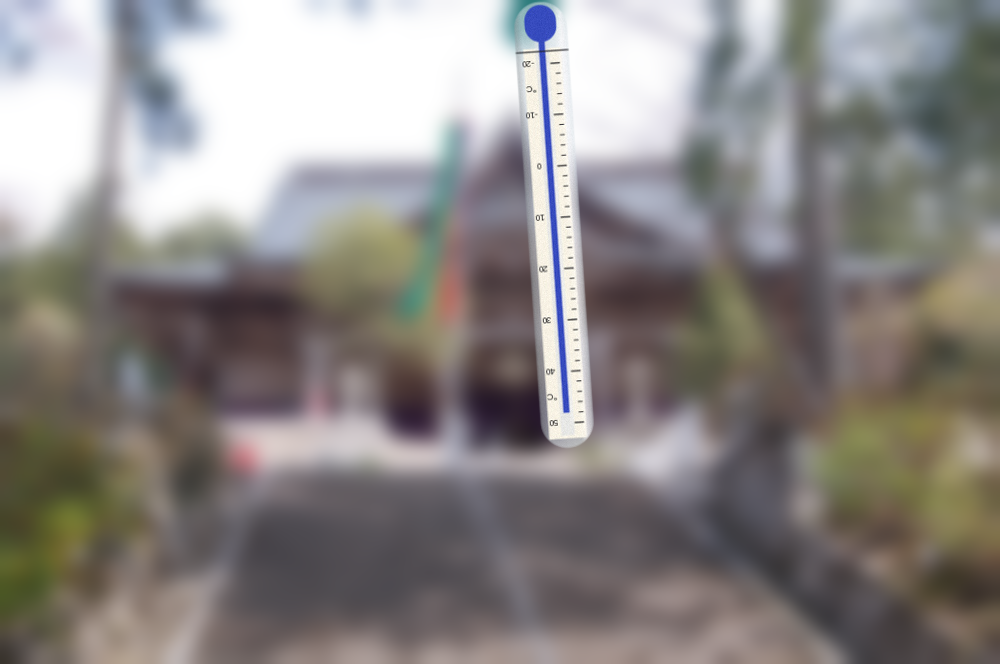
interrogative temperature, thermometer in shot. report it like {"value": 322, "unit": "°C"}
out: {"value": 48, "unit": "°C"}
